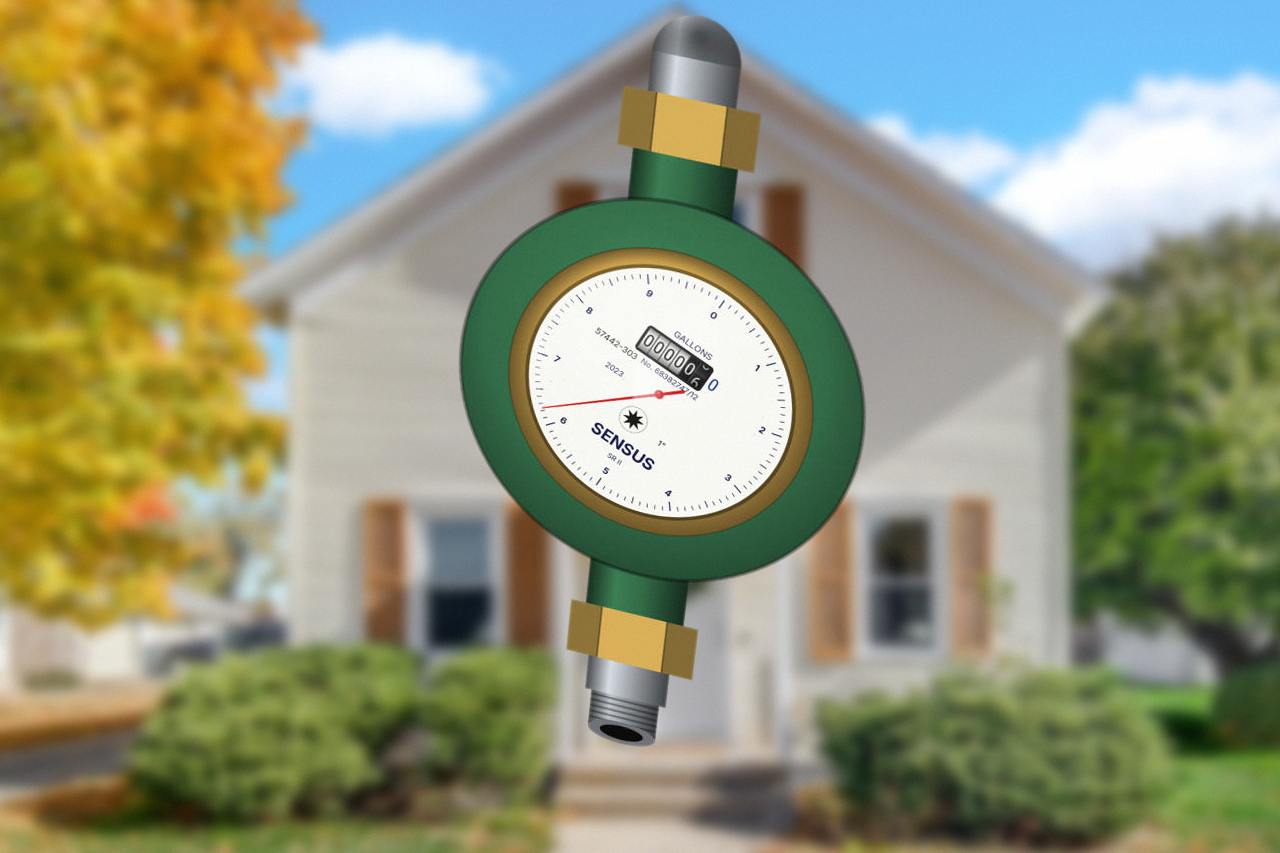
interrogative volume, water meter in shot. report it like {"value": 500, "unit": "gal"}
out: {"value": 56.2, "unit": "gal"}
